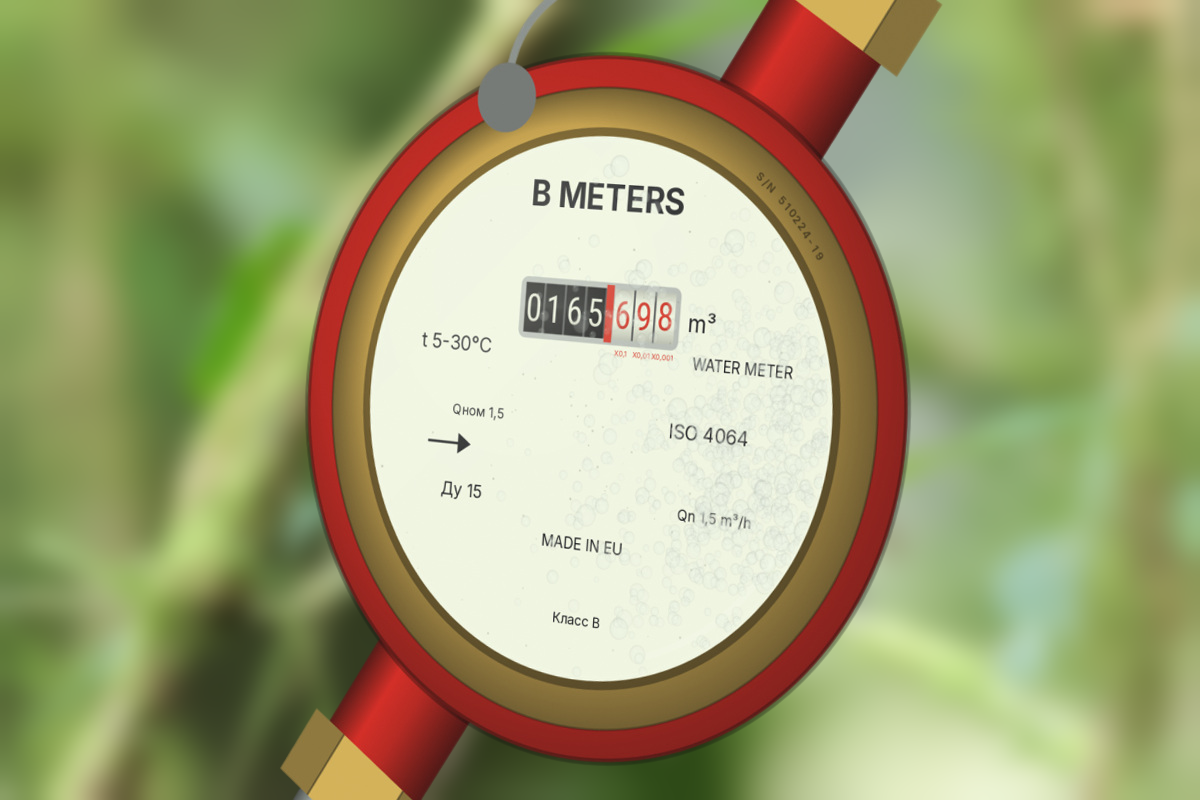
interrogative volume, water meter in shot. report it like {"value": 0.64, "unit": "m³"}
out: {"value": 165.698, "unit": "m³"}
